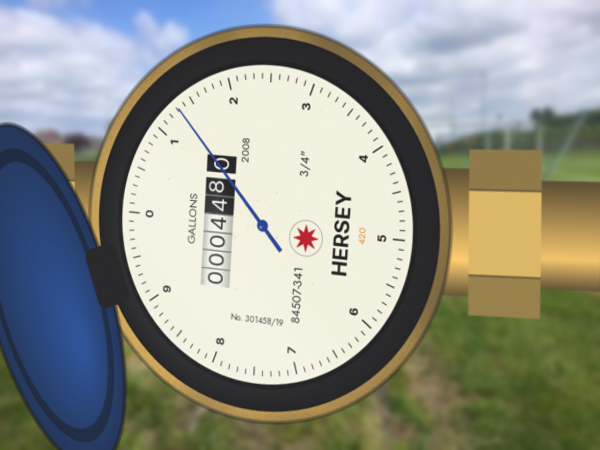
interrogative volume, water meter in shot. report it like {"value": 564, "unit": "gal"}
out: {"value": 4481.3, "unit": "gal"}
